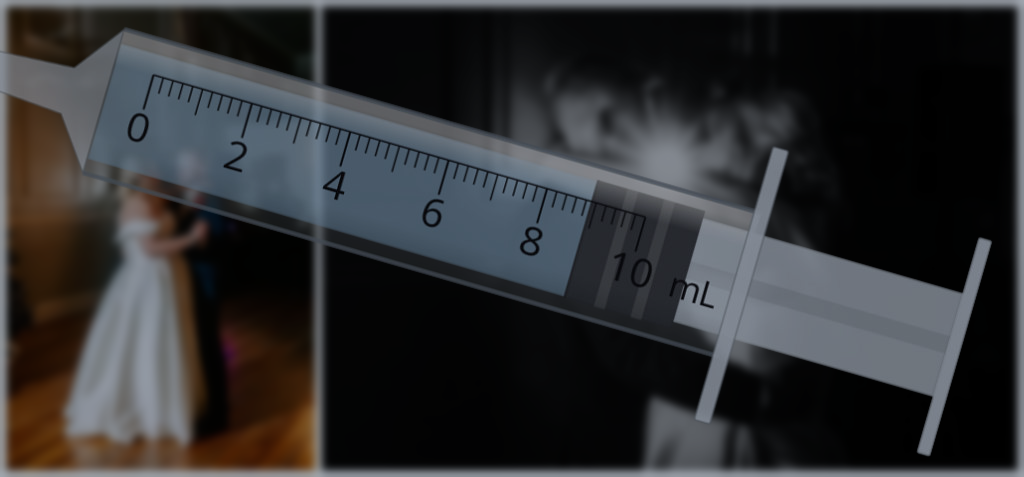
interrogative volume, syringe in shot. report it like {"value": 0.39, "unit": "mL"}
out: {"value": 8.9, "unit": "mL"}
